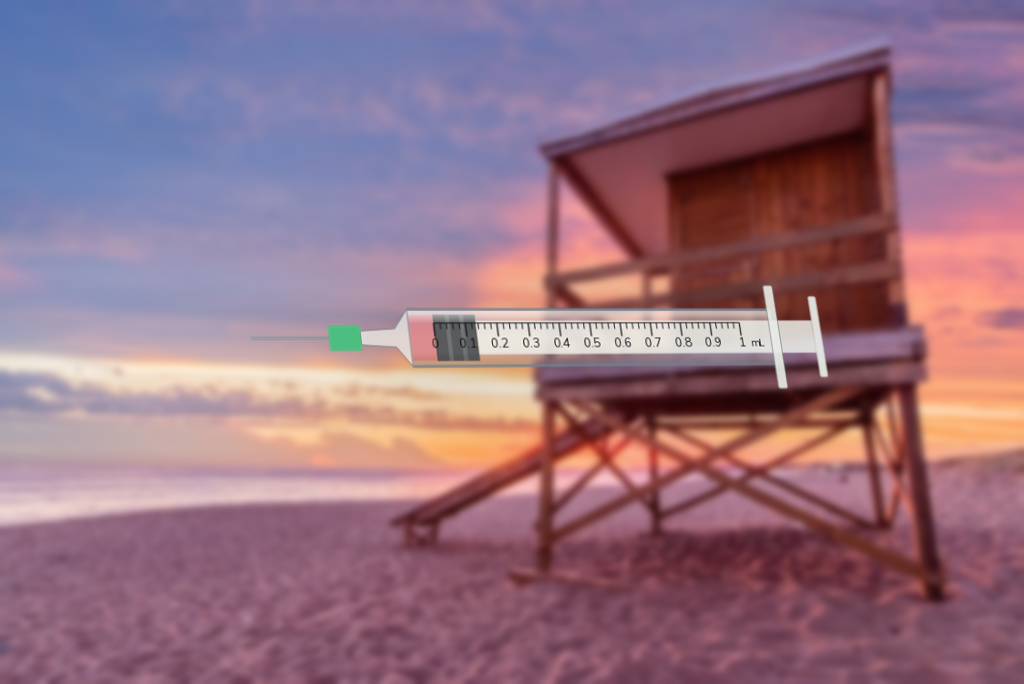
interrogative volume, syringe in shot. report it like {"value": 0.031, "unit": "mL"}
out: {"value": 0, "unit": "mL"}
